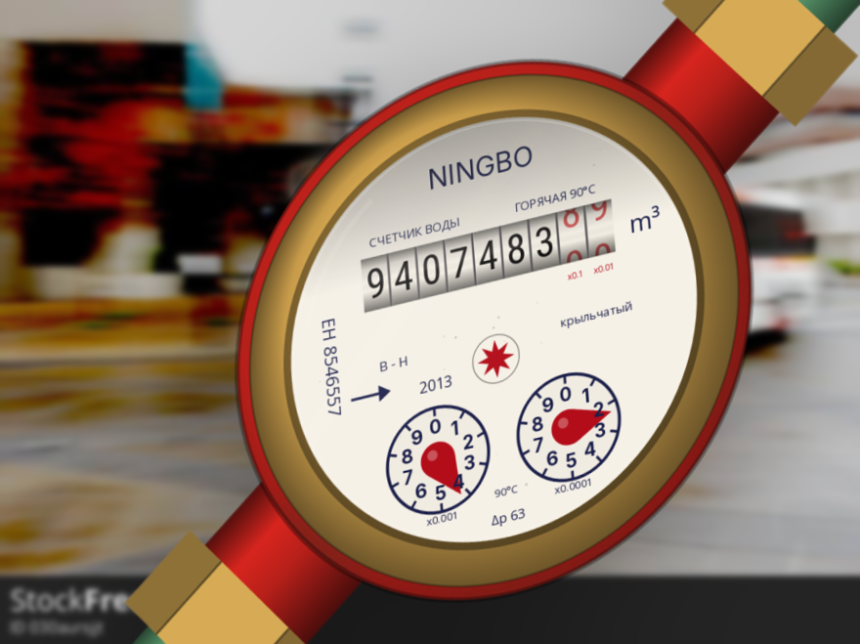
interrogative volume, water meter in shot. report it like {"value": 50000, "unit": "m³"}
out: {"value": 9407483.8942, "unit": "m³"}
